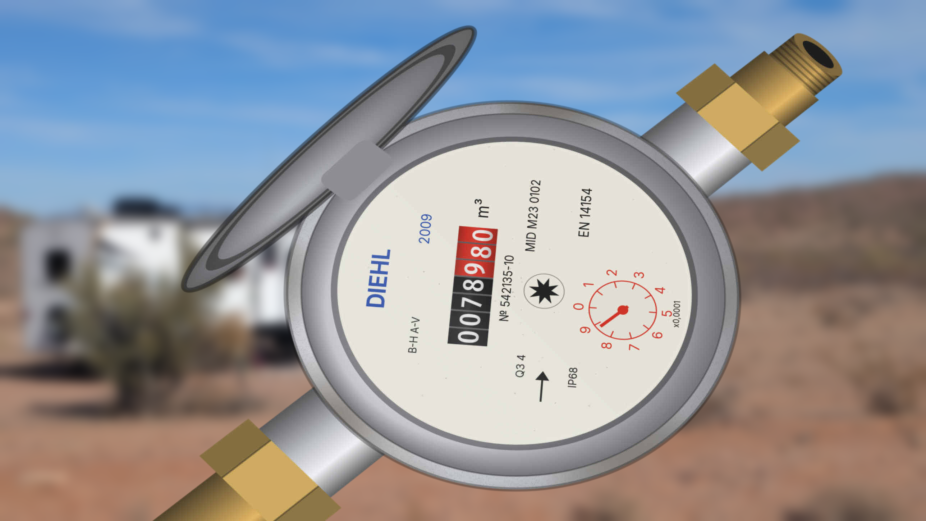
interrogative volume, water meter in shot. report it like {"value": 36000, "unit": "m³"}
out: {"value": 78.9798, "unit": "m³"}
